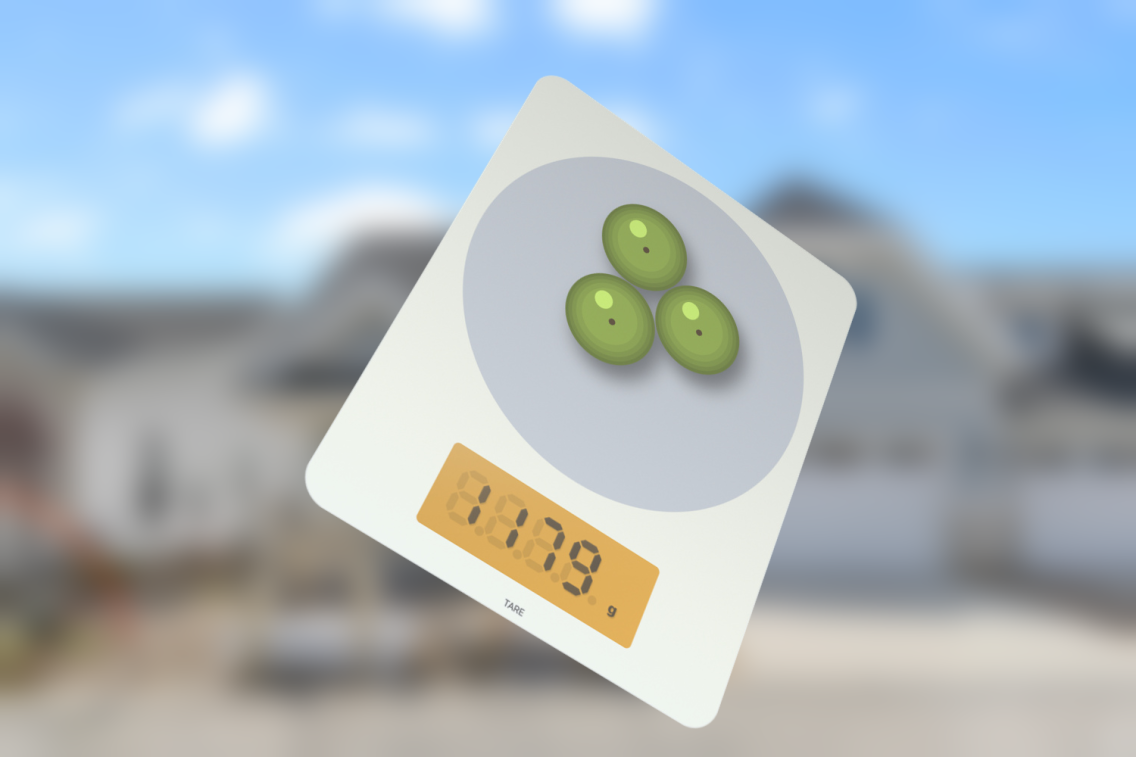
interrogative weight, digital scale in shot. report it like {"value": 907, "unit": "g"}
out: {"value": 1179, "unit": "g"}
